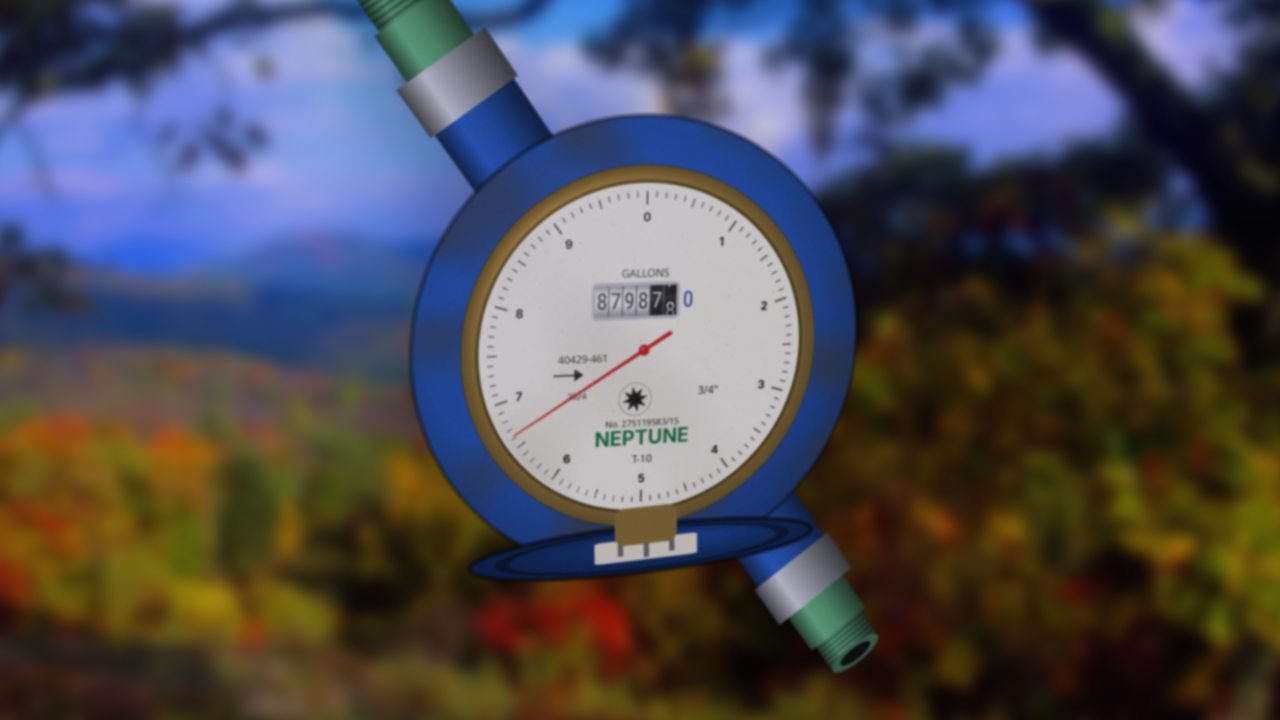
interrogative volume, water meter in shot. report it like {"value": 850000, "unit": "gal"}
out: {"value": 8798776.6, "unit": "gal"}
